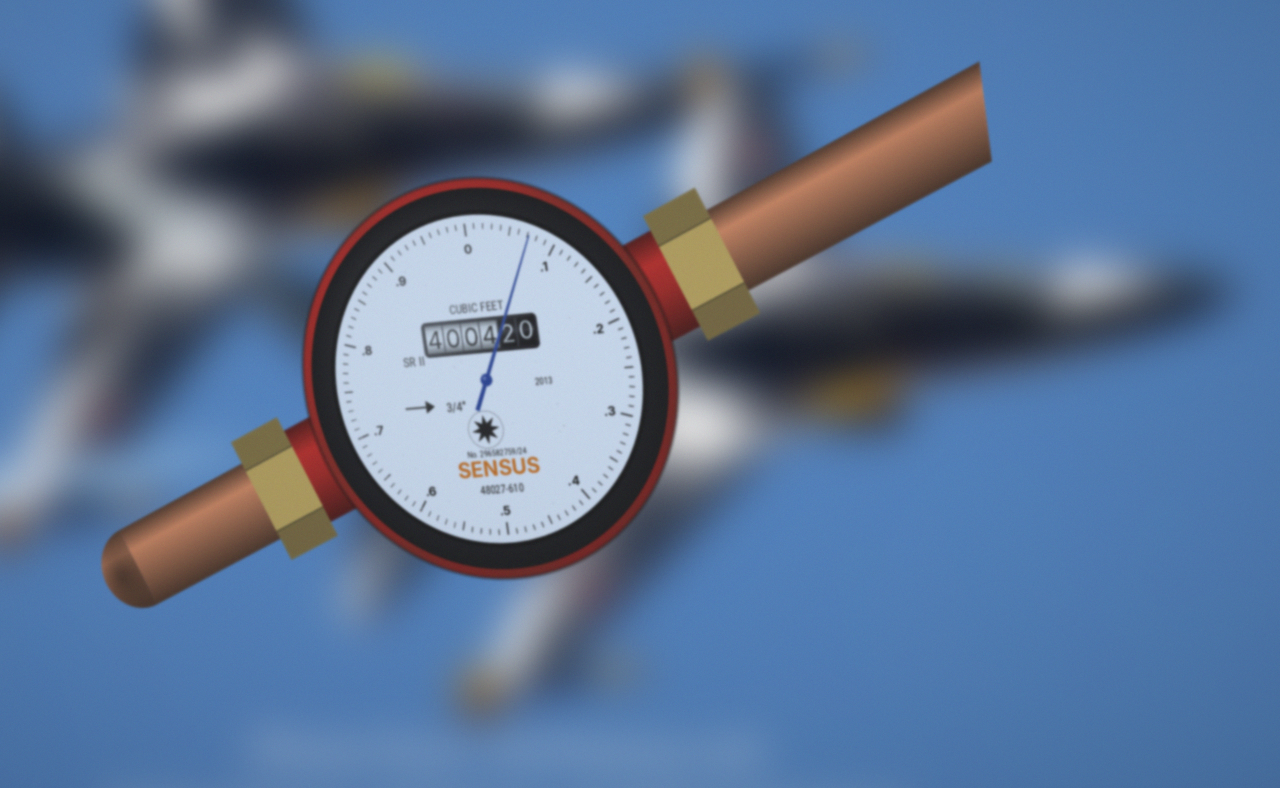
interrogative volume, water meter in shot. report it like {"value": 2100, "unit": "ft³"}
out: {"value": 400420.07, "unit": "ft³"}
